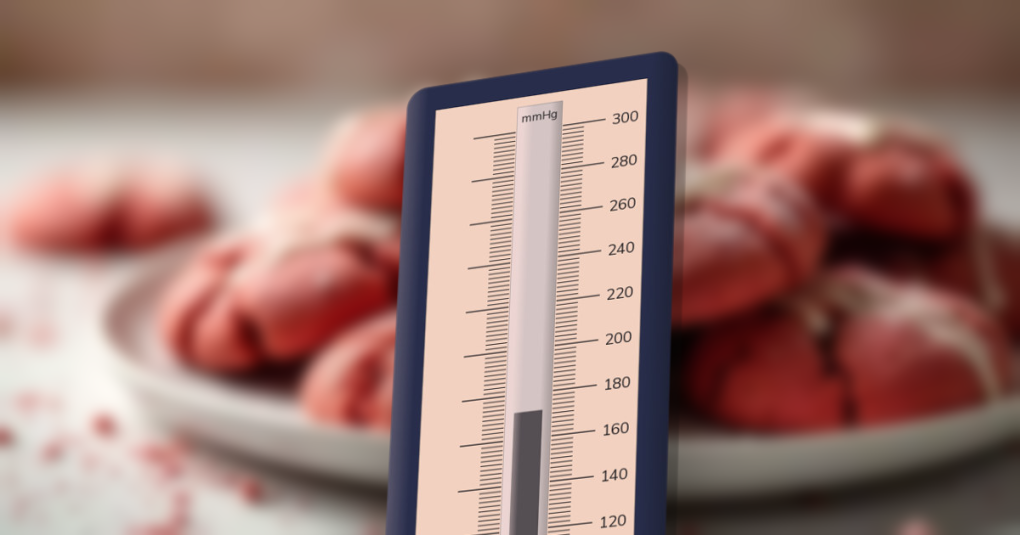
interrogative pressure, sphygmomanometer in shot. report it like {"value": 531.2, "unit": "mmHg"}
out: {"value": 172, "unit": "mmHg"}
